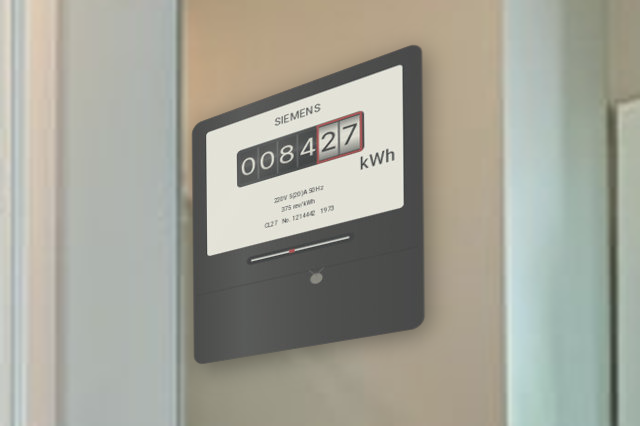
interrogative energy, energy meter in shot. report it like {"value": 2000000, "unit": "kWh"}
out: {"value": 84.27, "unit": "kWh"}
